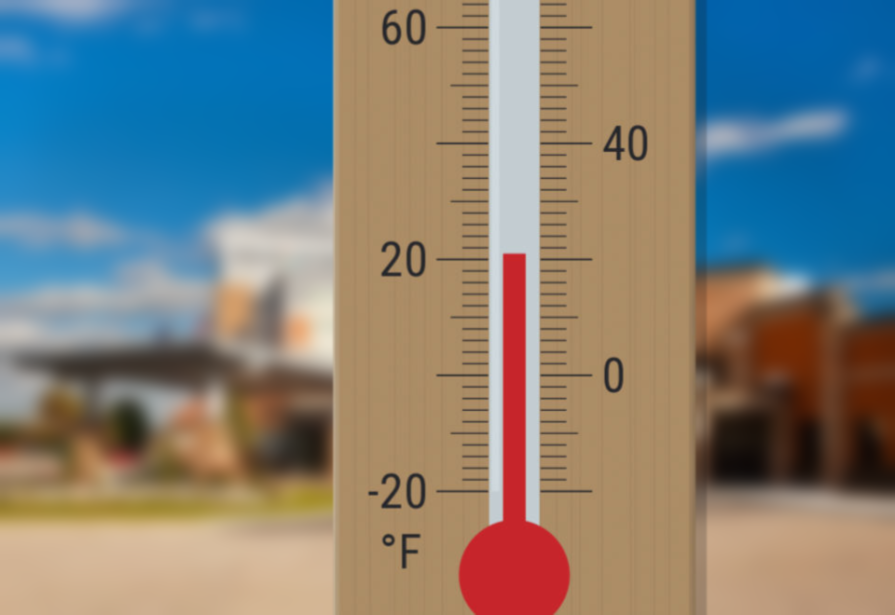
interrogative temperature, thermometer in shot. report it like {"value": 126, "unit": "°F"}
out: {"value": 21, "unit": "°F"}
